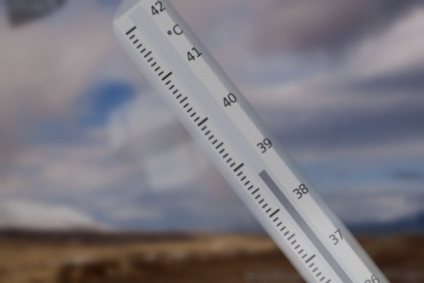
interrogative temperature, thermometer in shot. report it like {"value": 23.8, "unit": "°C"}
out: {"value": 38.7, "unit": "°C"}
